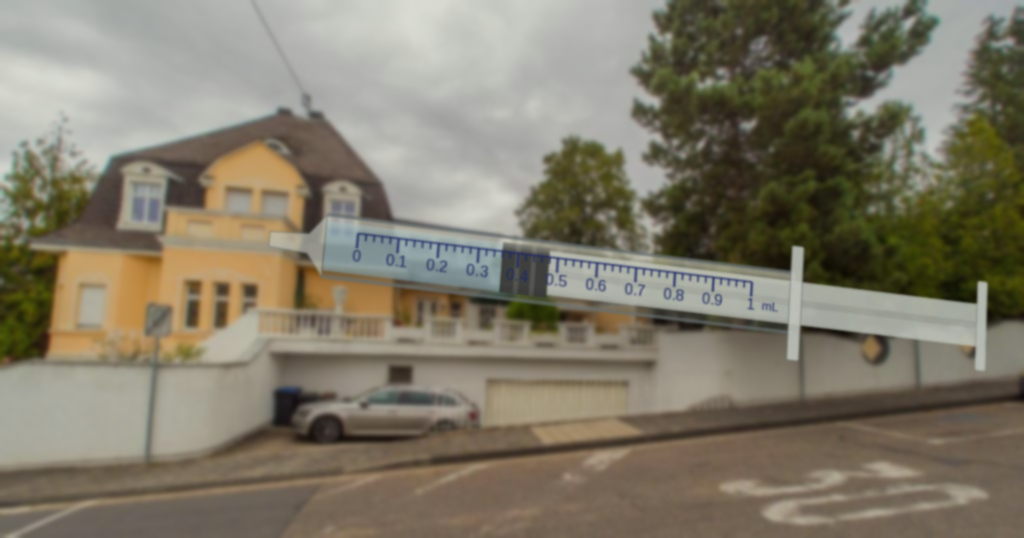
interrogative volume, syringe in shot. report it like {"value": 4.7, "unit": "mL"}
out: {"value": 0.36, "unit": "mL"}
